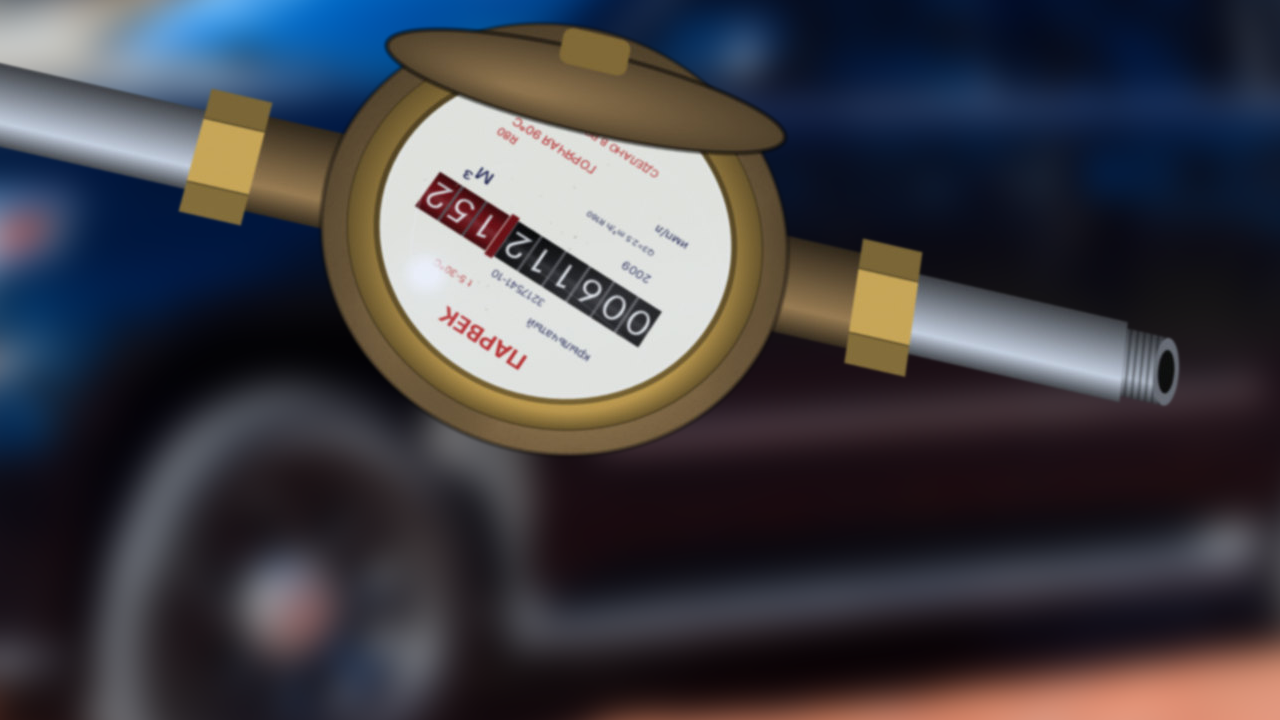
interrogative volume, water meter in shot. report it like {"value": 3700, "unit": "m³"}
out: {"value": 6112.152, "unit": "m³"}
